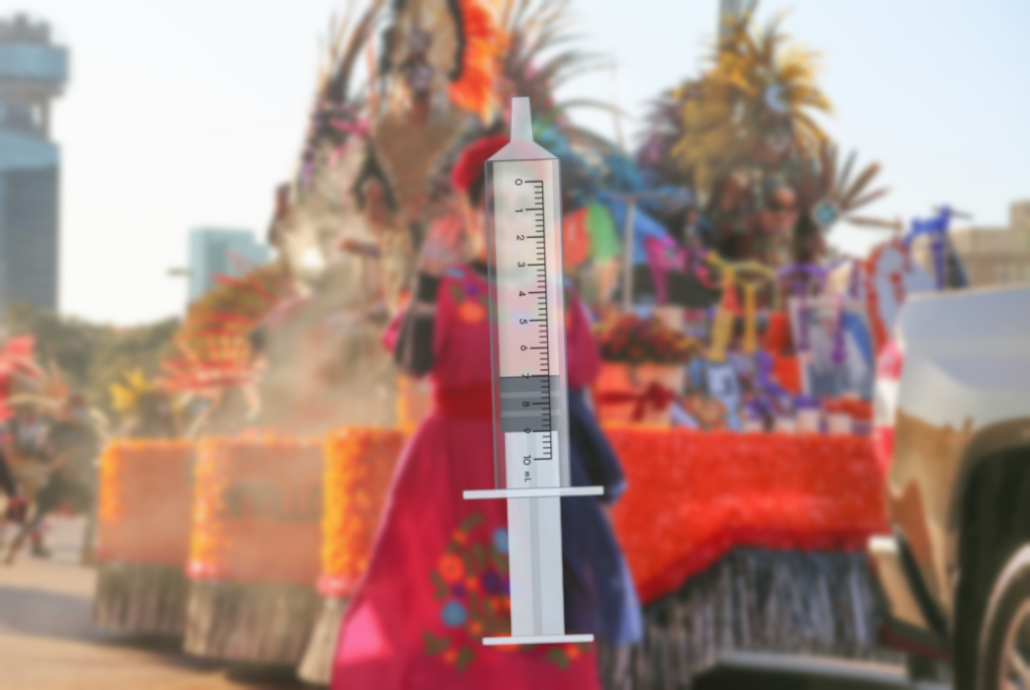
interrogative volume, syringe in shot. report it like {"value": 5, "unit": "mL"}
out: {"value": 7, "unit": "mL"}
